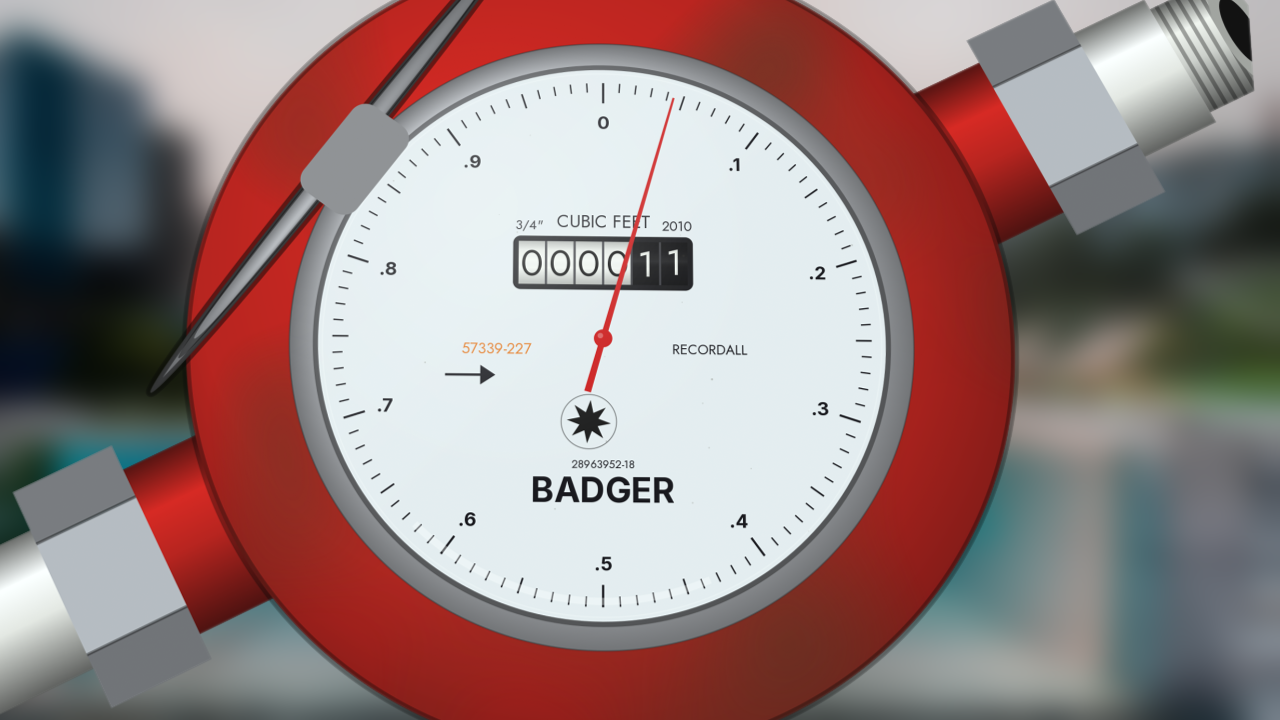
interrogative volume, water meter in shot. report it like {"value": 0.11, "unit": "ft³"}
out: {"value": 11.04, "unit": "ft³"}
